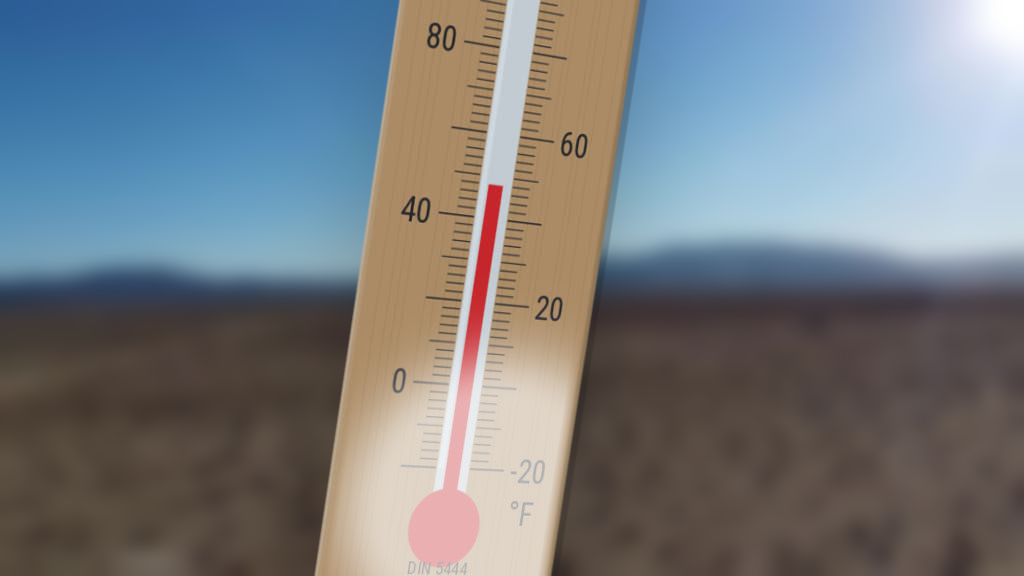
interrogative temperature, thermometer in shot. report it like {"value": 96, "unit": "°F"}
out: {"value": 48, "unit": "°F"}
